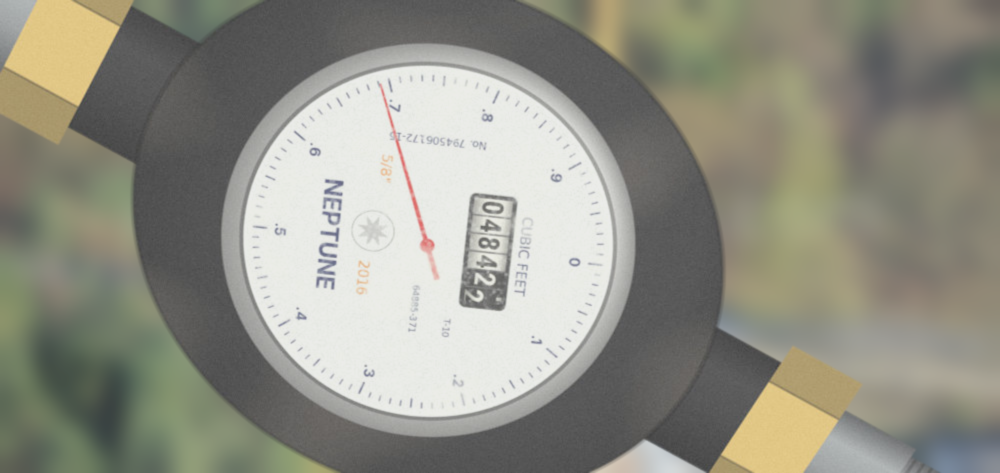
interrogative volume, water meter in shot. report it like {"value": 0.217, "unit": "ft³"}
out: {"value": 48421.69, "unit": "ft³"}
